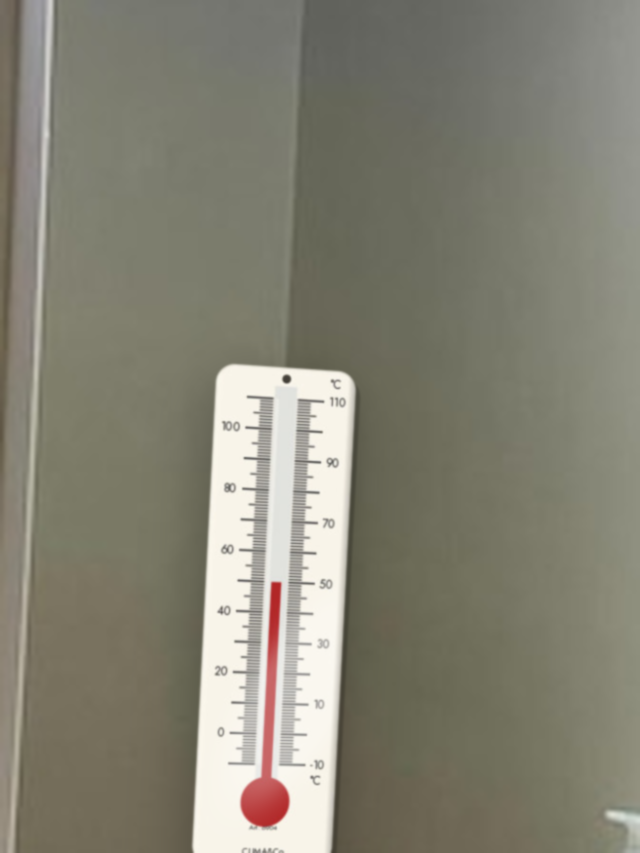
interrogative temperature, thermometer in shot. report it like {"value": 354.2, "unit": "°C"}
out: {"value": 50, "unit": "°C"}
